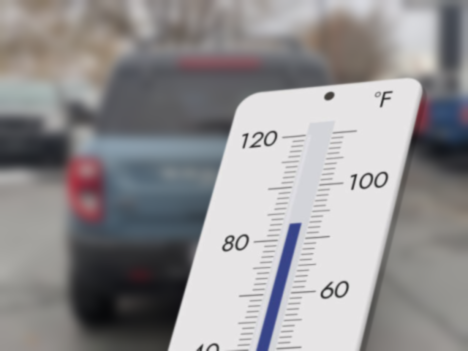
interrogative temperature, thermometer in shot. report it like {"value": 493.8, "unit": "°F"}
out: {"value": 86, "unit": "°F"}
